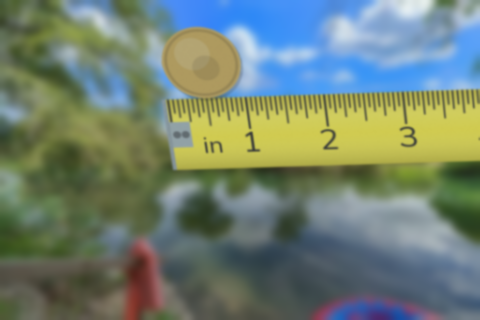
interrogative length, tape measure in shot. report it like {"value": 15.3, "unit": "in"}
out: {"value": 1, "unit": "in"}
